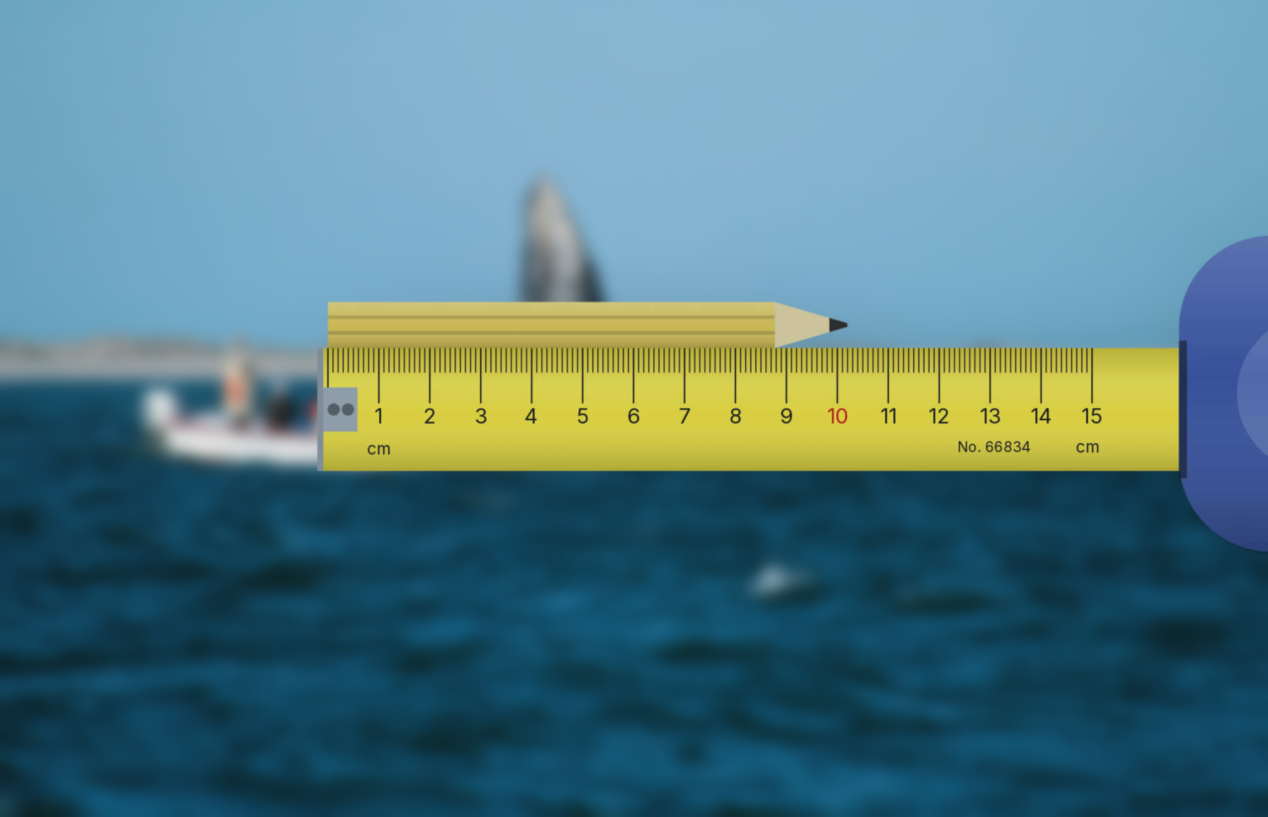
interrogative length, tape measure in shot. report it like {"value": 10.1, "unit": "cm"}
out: {"value": 10.2, "unit": "cm"}
